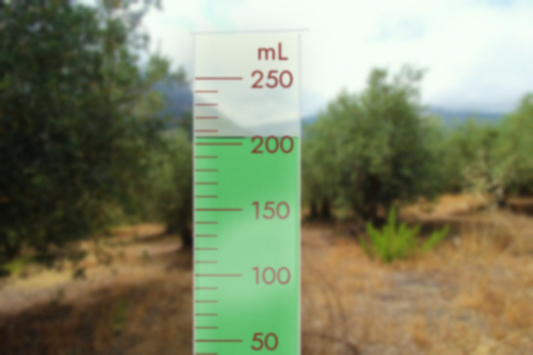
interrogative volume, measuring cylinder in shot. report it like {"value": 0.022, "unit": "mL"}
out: {"value": 205, "unit": "mL"}
